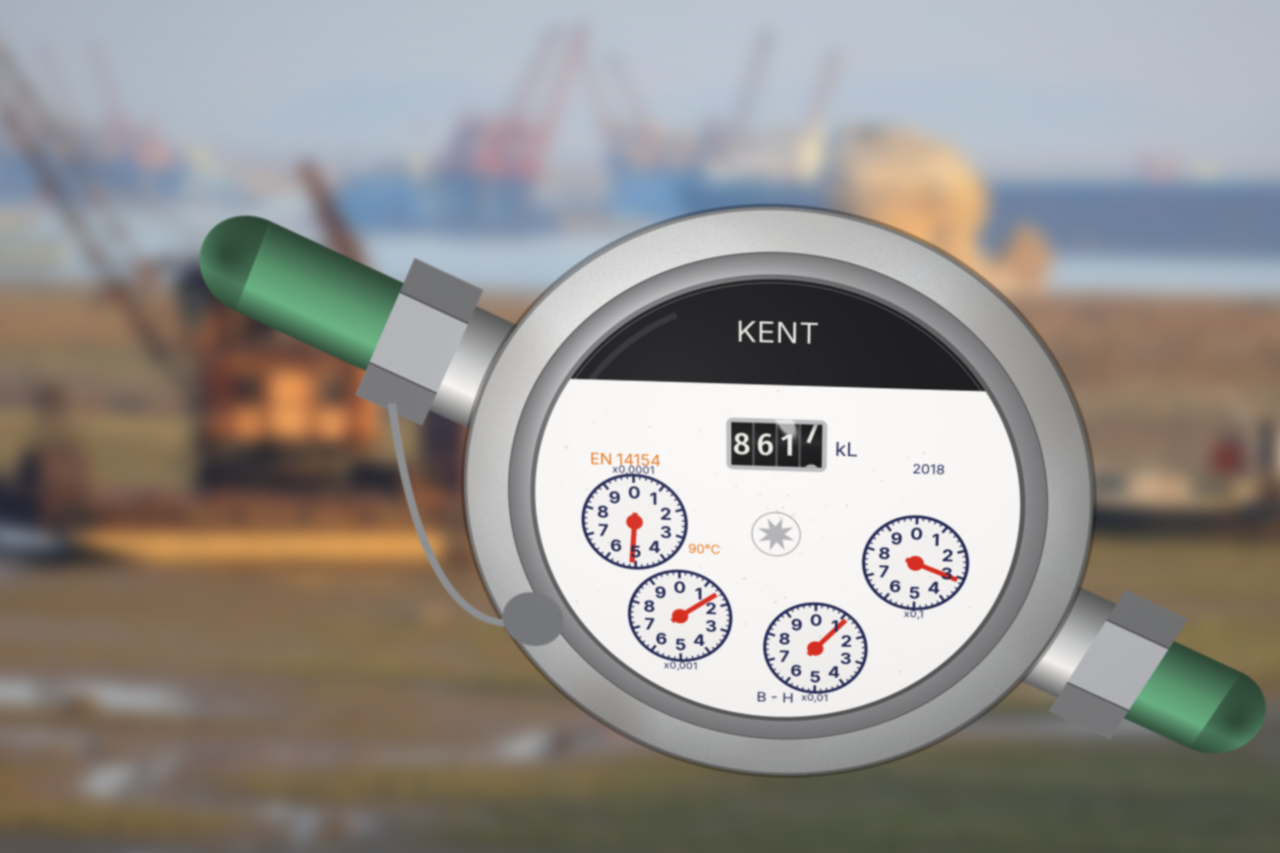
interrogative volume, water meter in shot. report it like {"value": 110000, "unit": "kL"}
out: {"value": 8617.3115, "unit": "kL"}
